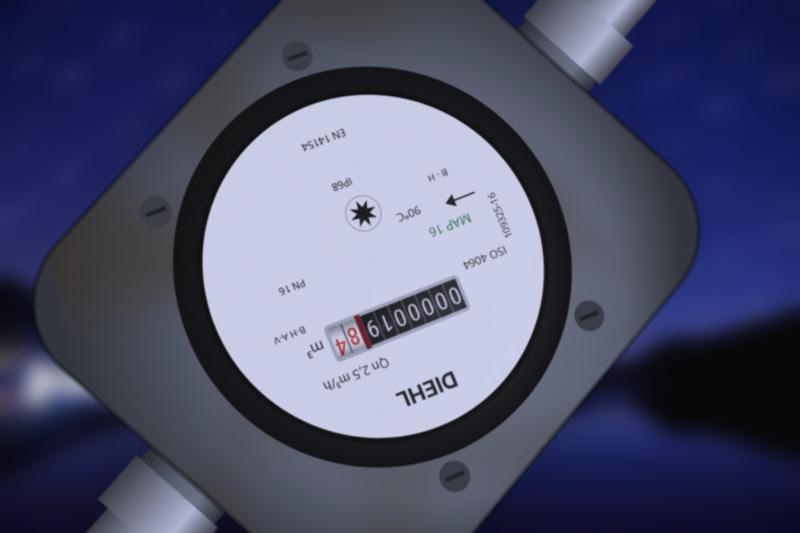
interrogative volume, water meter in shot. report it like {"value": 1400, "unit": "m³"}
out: {"value": 19.84, "unit": "m³"}
